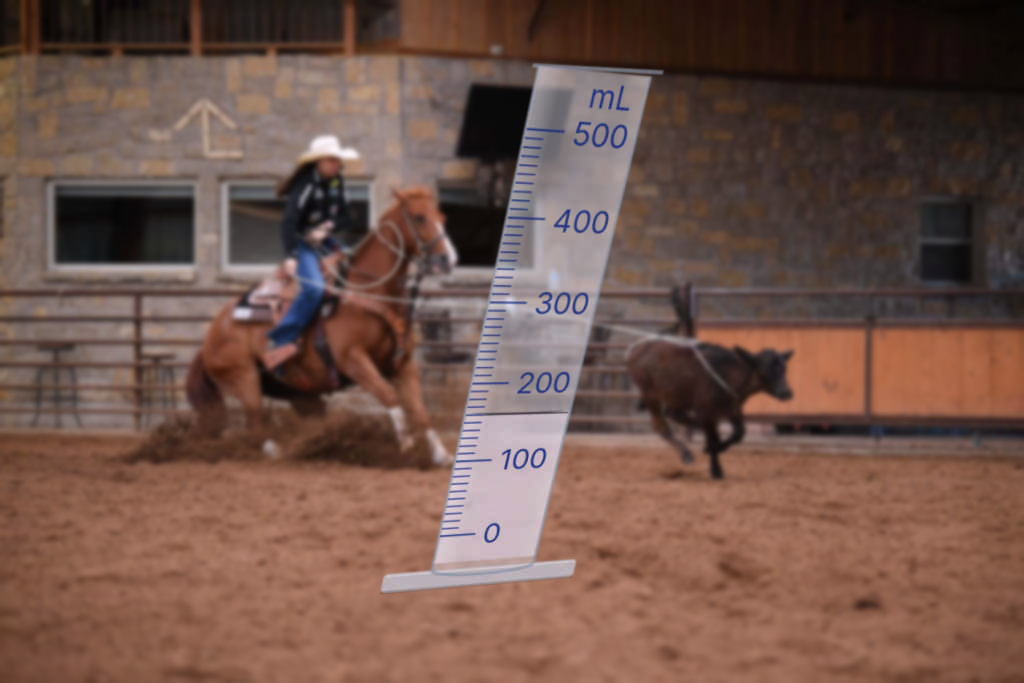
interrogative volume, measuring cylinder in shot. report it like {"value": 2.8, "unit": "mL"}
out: {"value": 160, "unit": "mL"}
